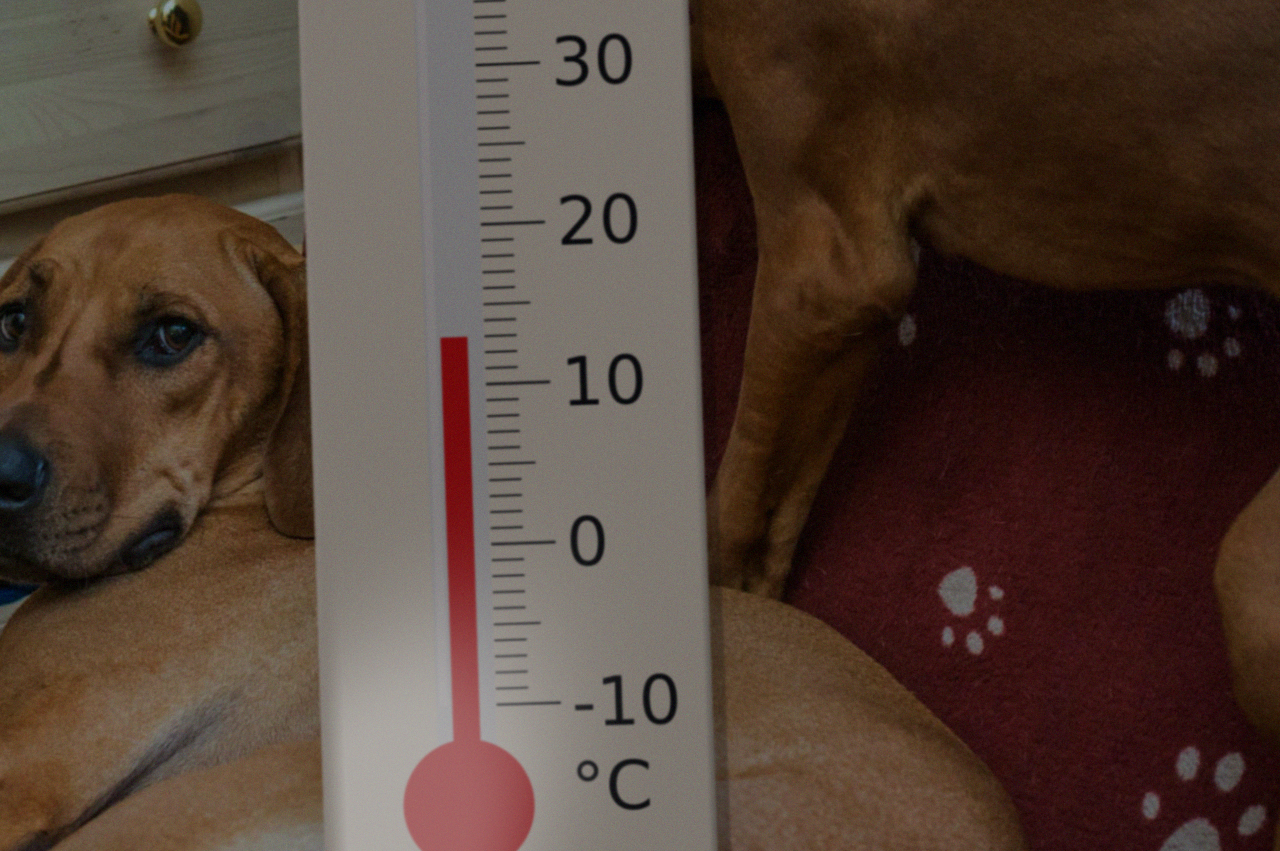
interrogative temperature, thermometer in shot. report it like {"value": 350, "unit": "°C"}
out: {"value": 13, "unit": "°C"}
